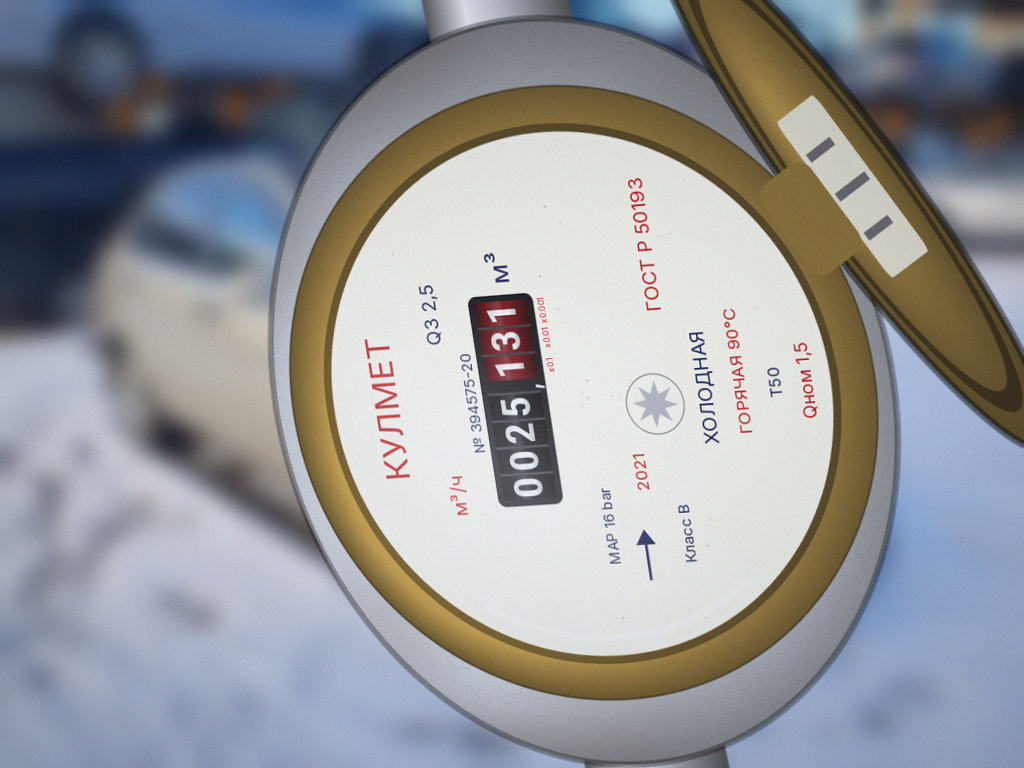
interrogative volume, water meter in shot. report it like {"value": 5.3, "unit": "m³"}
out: {"value": 25.131, "unit": "m³"}
